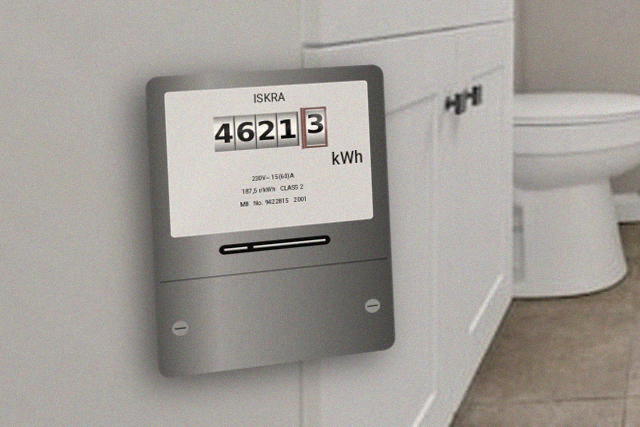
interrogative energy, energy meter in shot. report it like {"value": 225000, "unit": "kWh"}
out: {"value": 4621.3, "unit": "kWh"}
